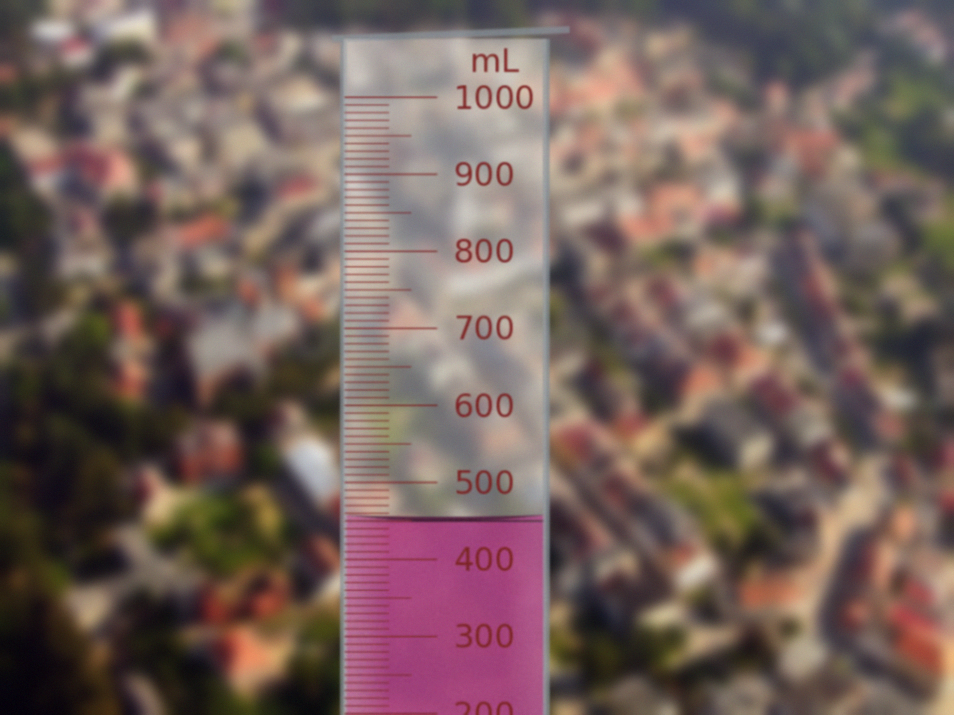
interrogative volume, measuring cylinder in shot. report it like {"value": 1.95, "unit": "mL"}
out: {"value": 450, "unit": "mL"}
